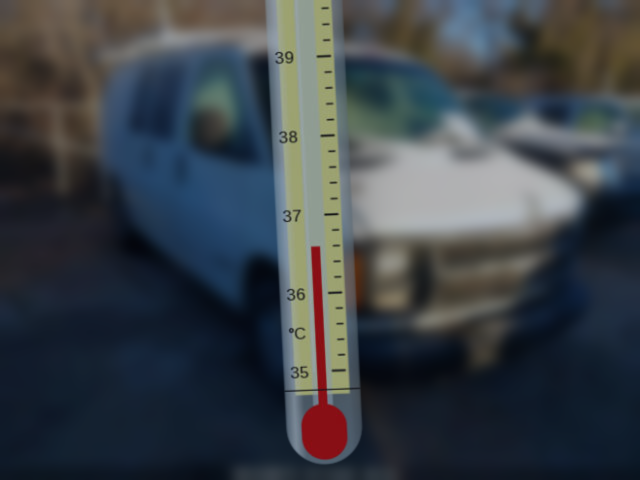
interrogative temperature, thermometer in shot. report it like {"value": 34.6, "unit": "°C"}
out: {"value": 36.6, "unit": "°C"}
